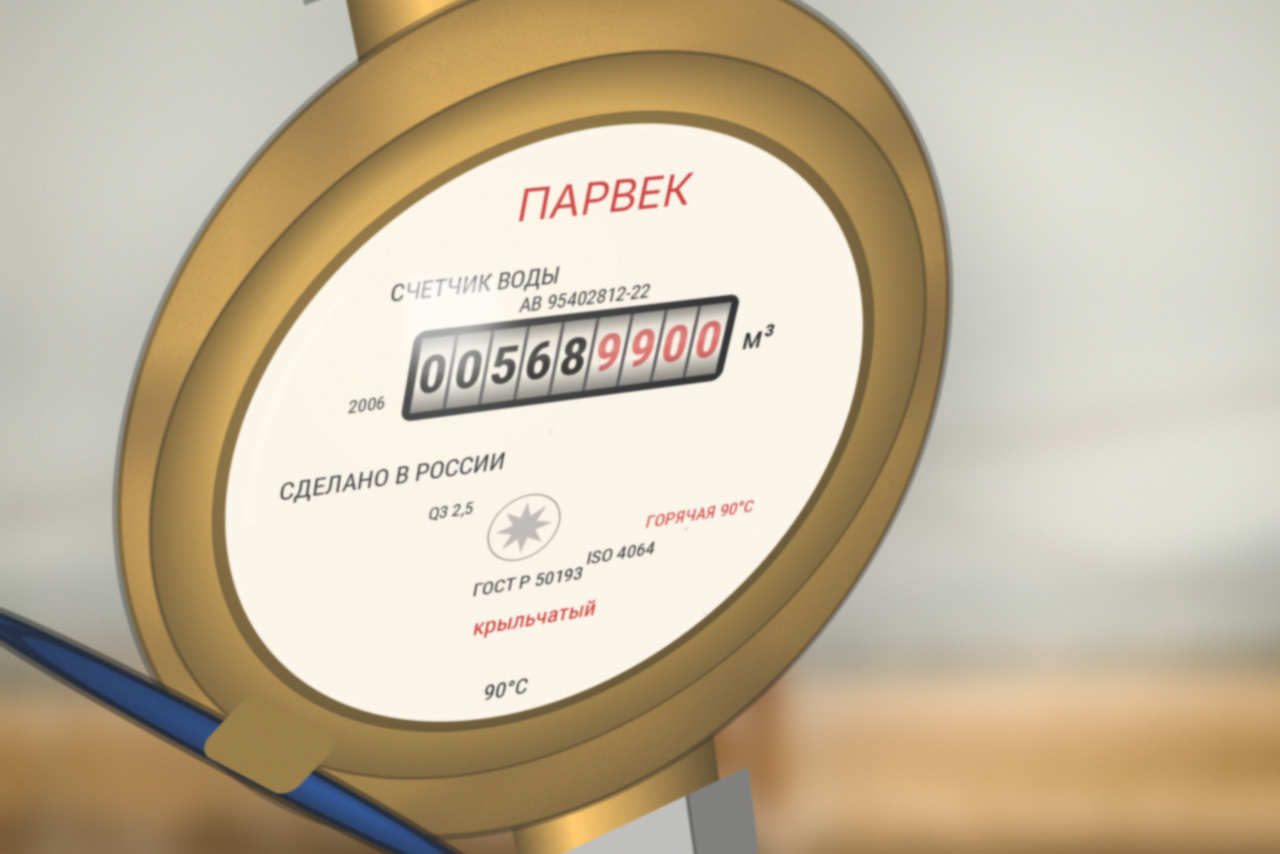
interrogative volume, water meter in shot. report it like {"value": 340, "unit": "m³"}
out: {"value": 568.9900, "unit": "m³"}
